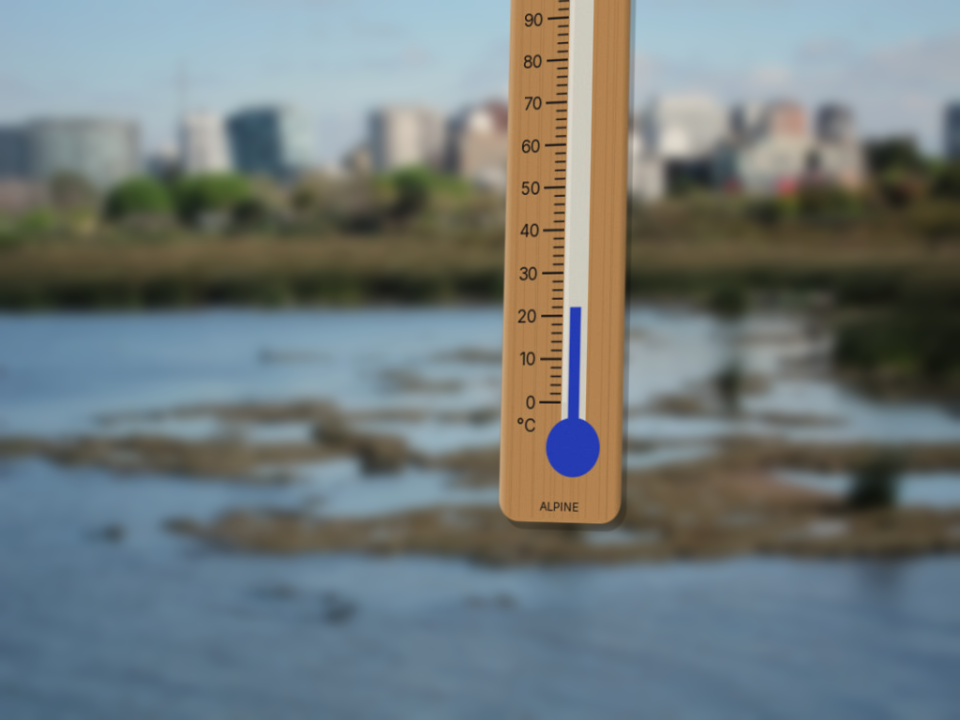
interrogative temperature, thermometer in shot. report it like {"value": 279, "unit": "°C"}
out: {"value": 22, "unit": "°C"}
